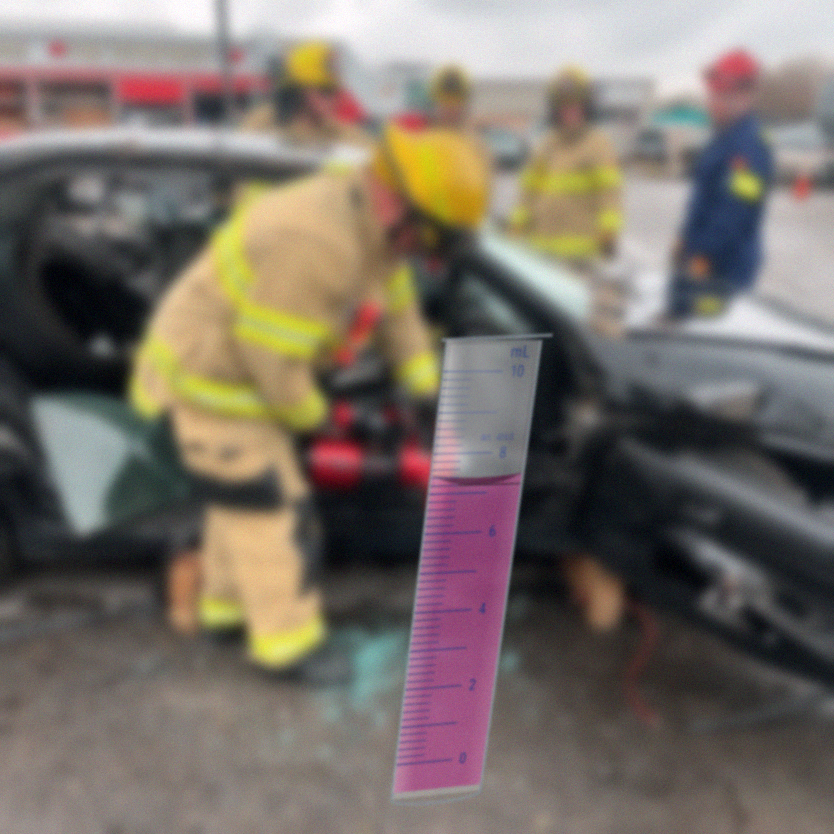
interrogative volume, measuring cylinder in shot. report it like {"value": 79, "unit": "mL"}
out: {"value": 7.2, "unit": "mL"}
